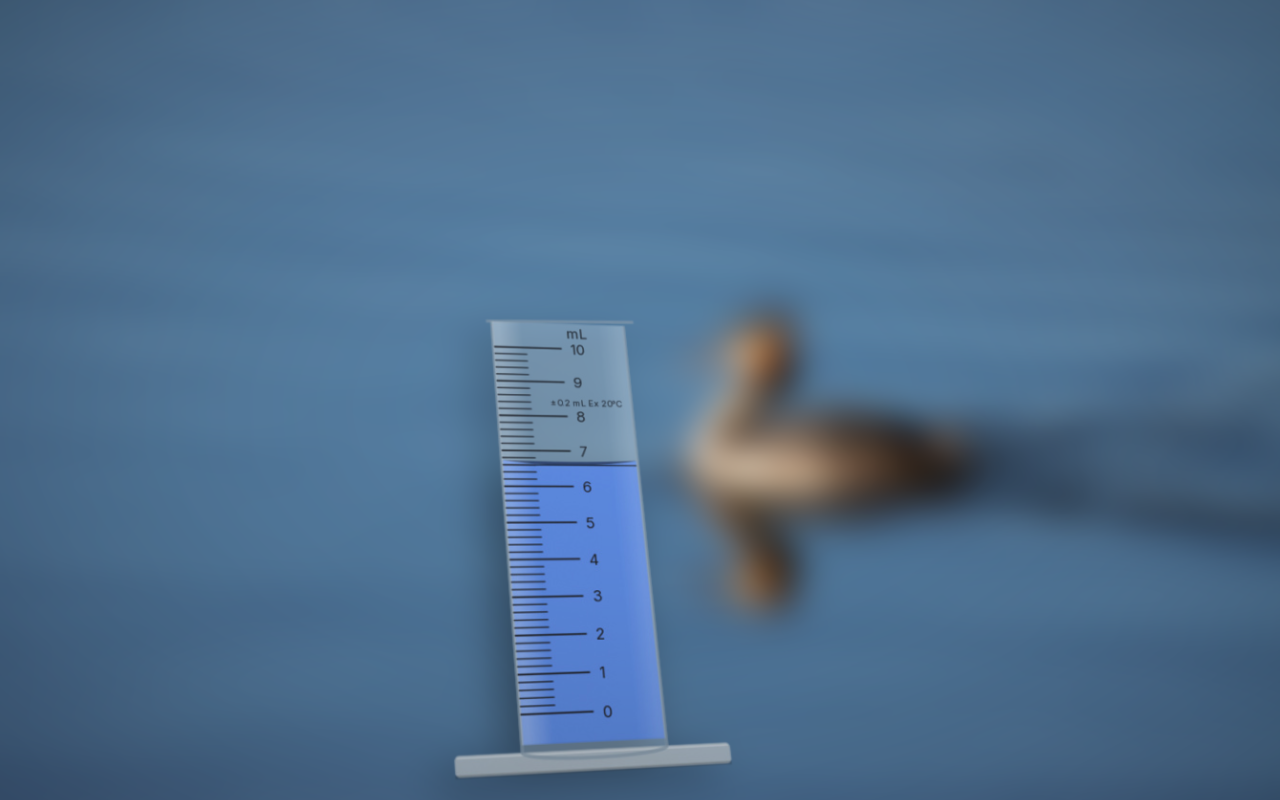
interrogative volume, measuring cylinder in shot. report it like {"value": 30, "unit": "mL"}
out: {"value": 6.6, "unit": "mL"}
